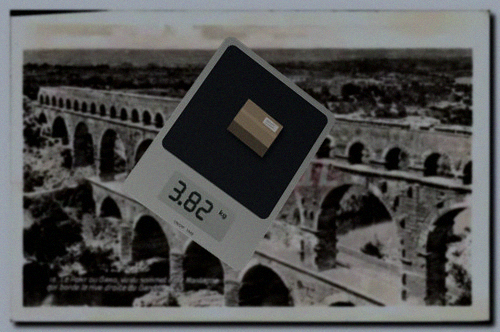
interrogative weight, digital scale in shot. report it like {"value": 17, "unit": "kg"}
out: {"value": 3.82, "unit": "kg"}
